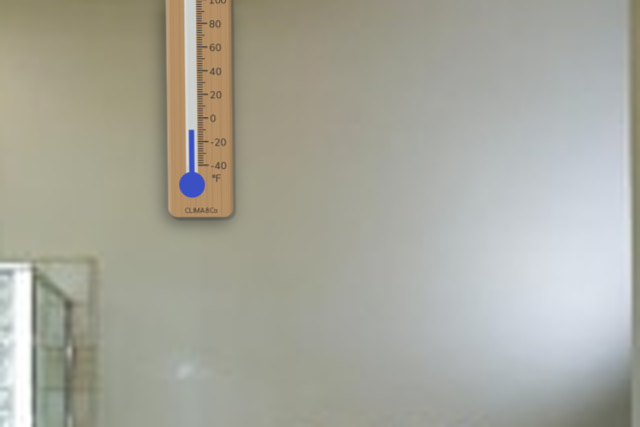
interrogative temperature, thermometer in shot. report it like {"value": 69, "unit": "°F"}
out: {"value": -10, "unit": "°F"}
